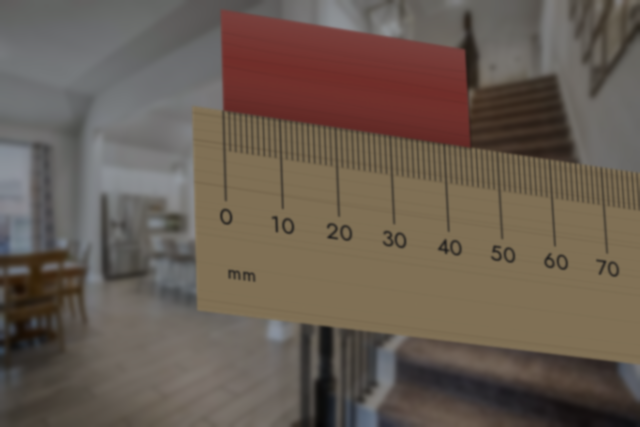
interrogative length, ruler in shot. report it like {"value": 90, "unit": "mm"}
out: {"value": 45, "unit": "mm"}
